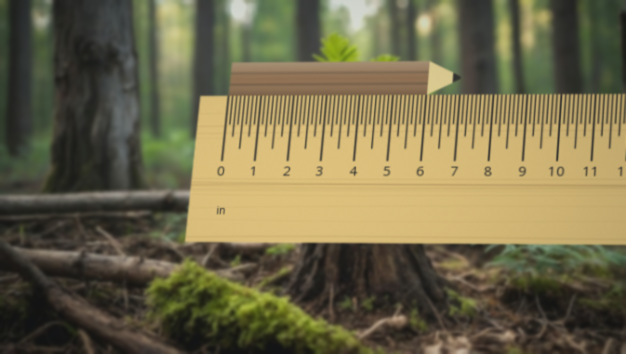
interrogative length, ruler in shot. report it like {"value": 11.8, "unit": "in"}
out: {"value": 7, "unit": "in"}
